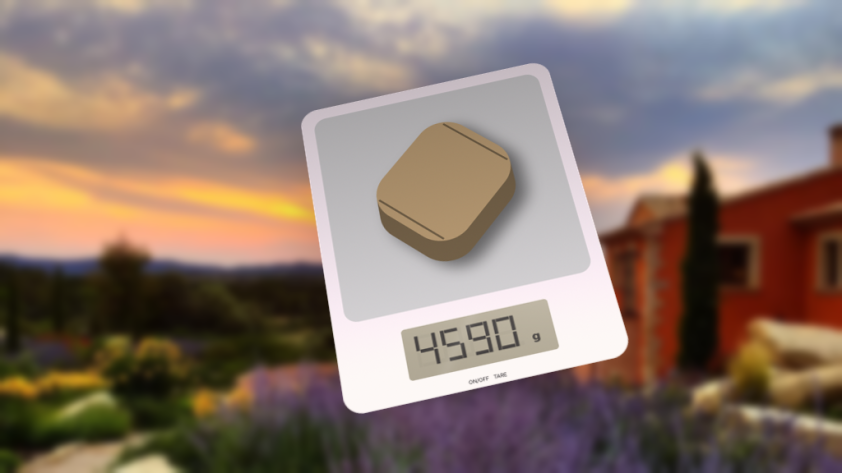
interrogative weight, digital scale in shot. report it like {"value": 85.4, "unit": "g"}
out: {"value": 4590, "unit": "g"}
